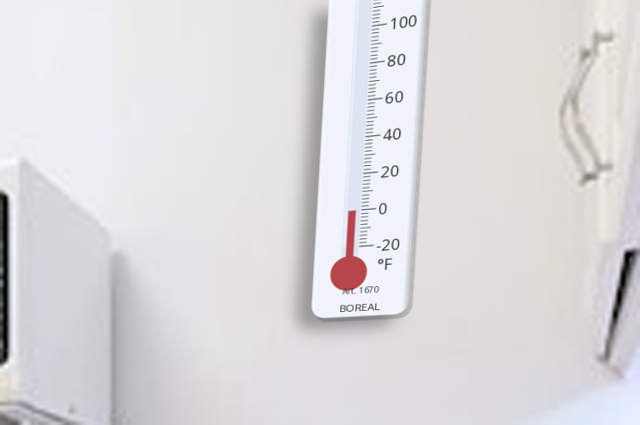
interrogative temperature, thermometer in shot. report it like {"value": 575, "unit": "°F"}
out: {"value": 0, "unit": "°F"}
